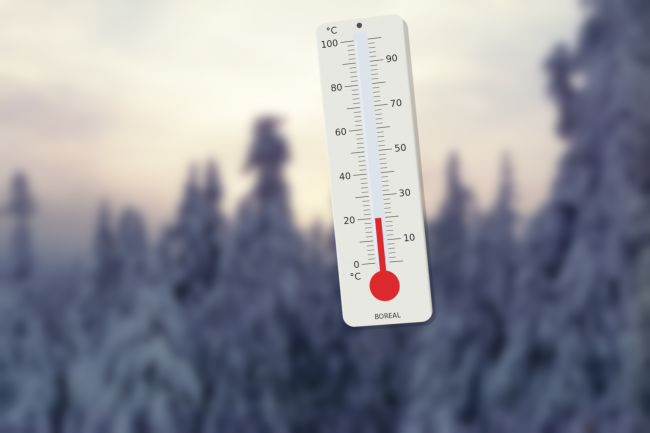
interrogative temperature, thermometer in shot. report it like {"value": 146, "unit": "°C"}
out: {"value": 20, "unit": "°C"}
